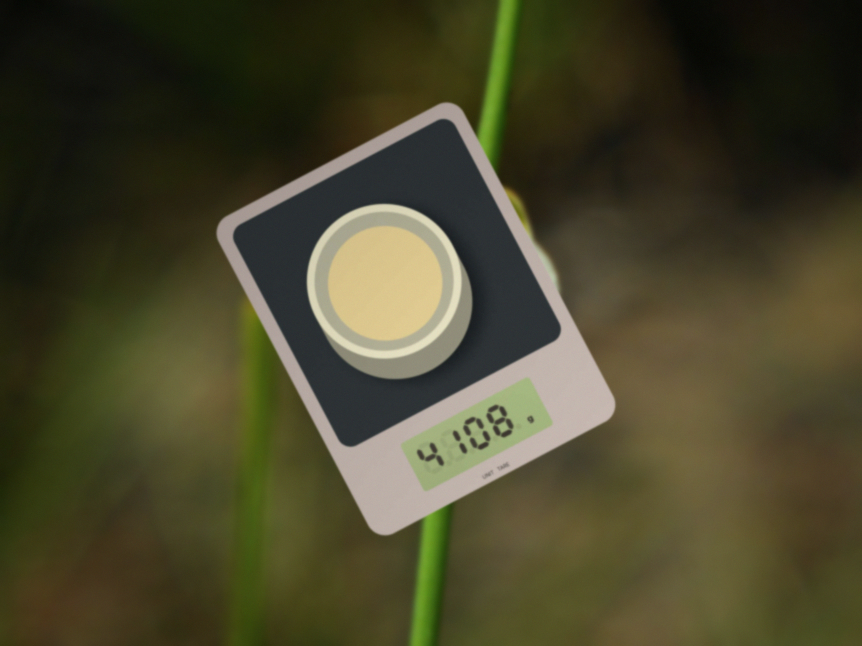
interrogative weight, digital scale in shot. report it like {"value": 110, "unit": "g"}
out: {"value": 4108, "unit": "g"}
